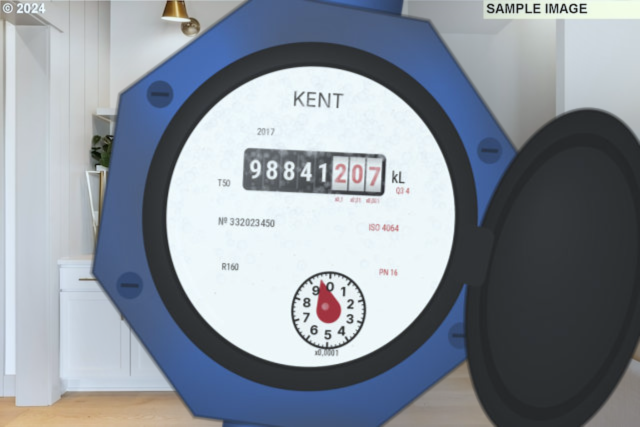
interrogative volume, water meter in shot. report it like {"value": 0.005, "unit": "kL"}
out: {"value": 98841.2069, "unit": "kL"}
